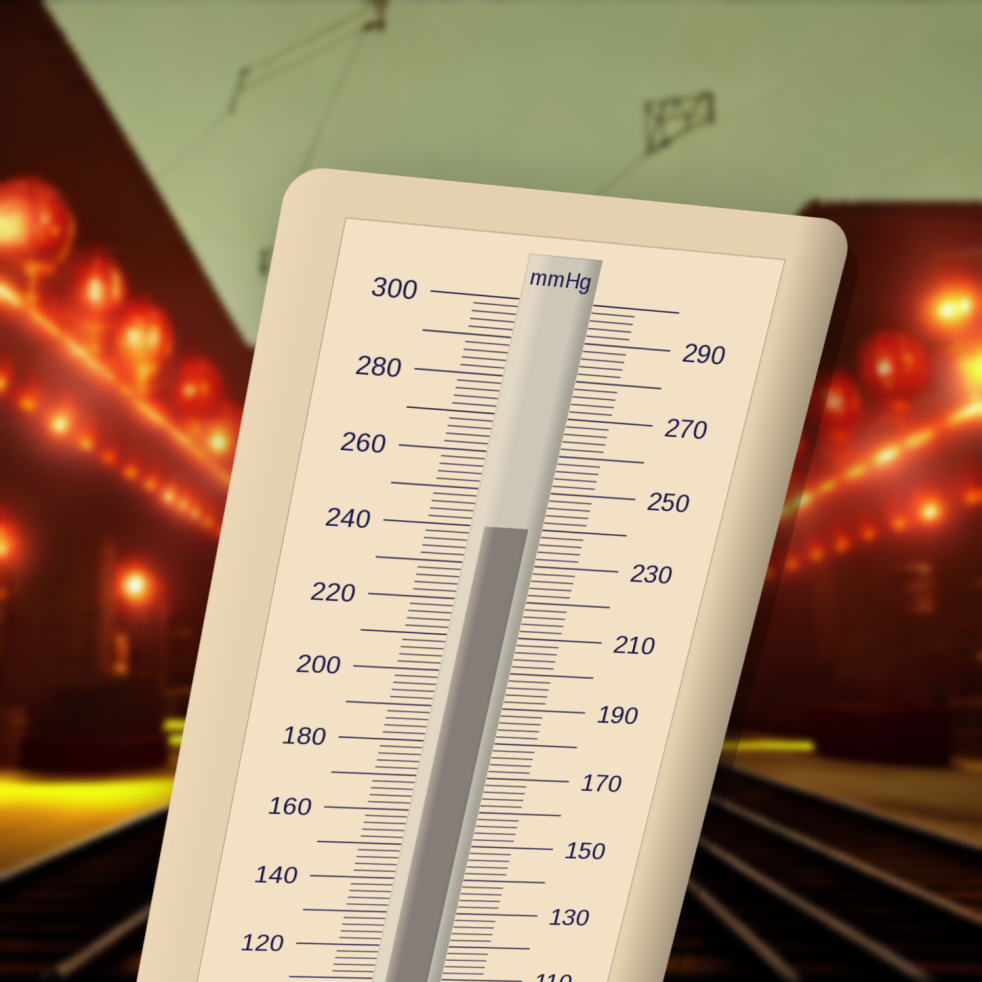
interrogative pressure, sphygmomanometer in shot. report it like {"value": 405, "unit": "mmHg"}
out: {"value": 240, "unit": "mmHg"}
